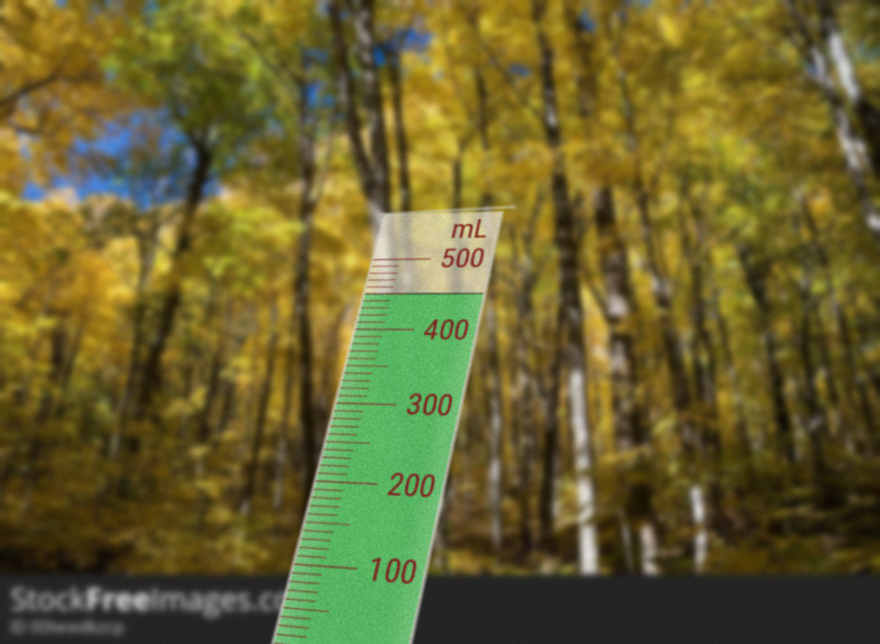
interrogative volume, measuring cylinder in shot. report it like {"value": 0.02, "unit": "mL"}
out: {"value": 450, "unit": "mL"}
